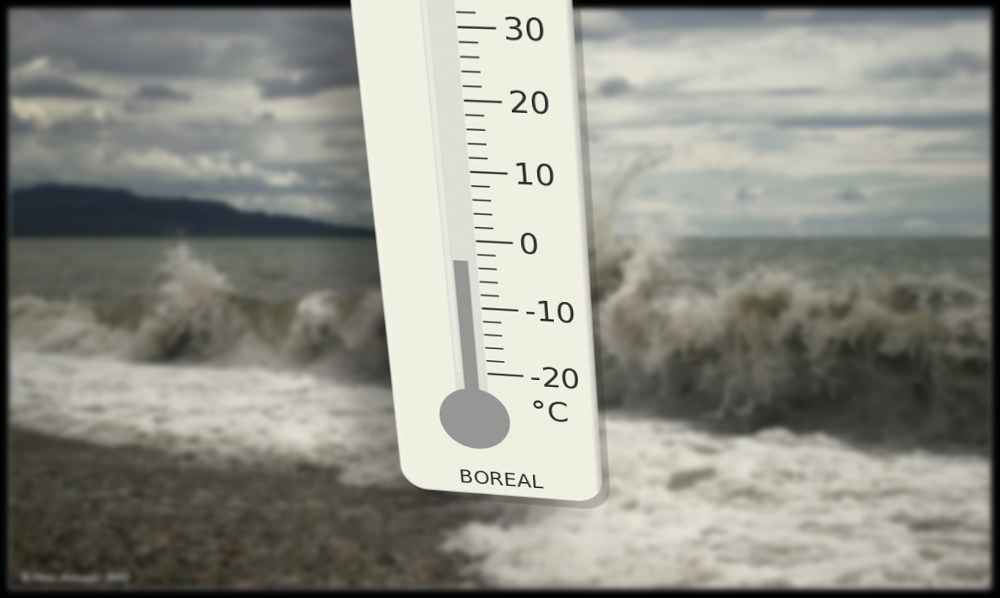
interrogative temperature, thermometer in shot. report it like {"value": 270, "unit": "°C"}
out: {"value": -3, "unit": "°C"}
